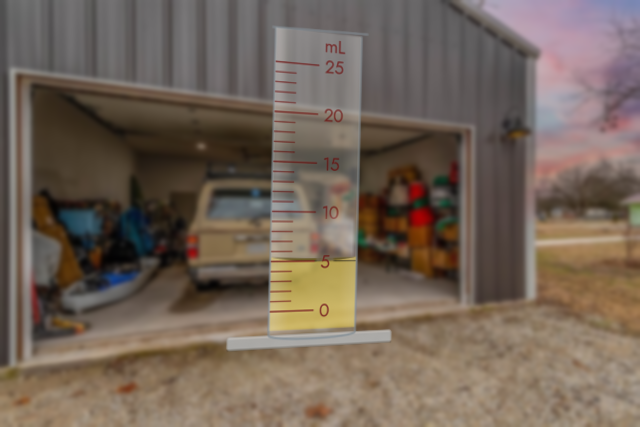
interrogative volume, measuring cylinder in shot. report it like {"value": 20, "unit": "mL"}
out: {"value": 5, "unit": "mL"}
